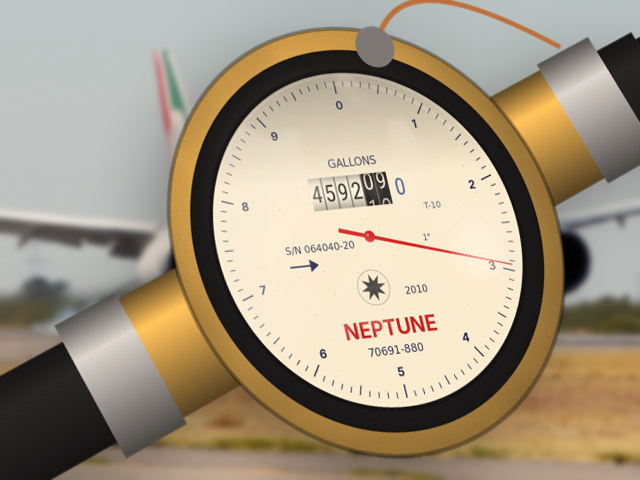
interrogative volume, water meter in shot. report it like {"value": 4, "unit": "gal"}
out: {"value": 4592092.9, "unit": "gal"}
